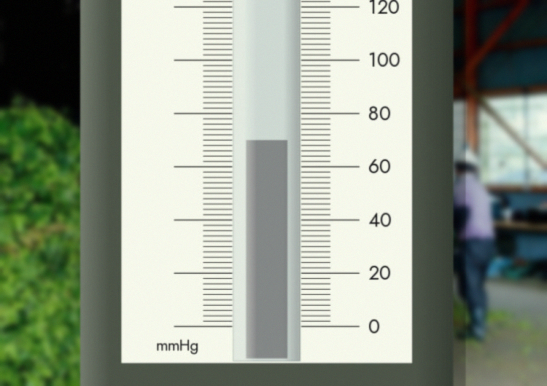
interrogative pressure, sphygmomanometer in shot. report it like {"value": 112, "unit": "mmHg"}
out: {"value": 70, "unit": "mmHg"}
